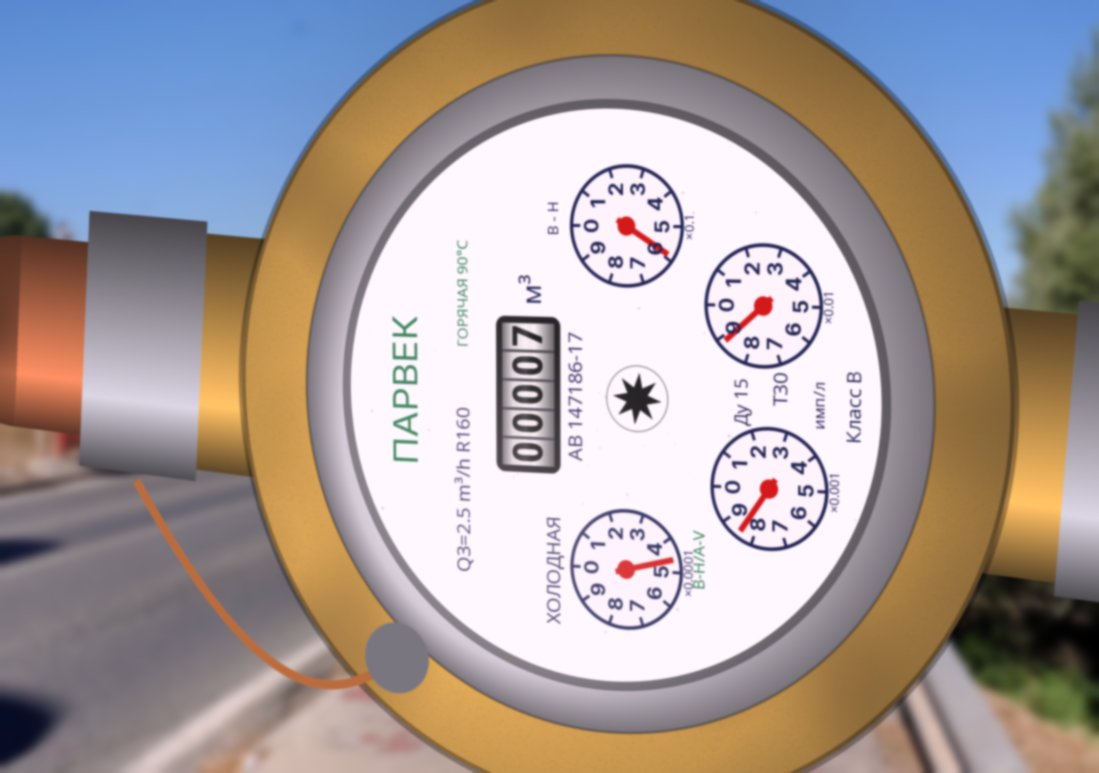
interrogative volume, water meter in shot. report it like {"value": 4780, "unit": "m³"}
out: {"value": 7.5884, "unit": "m³"}
